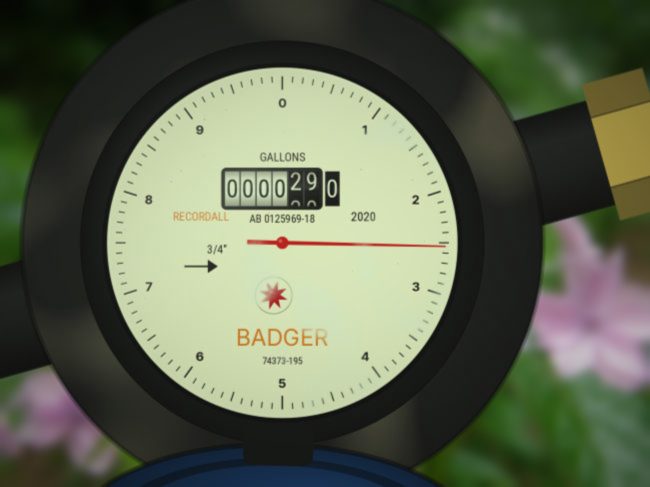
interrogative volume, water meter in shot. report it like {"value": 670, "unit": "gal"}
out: {"value": 292.5, "unit": "gal"}
